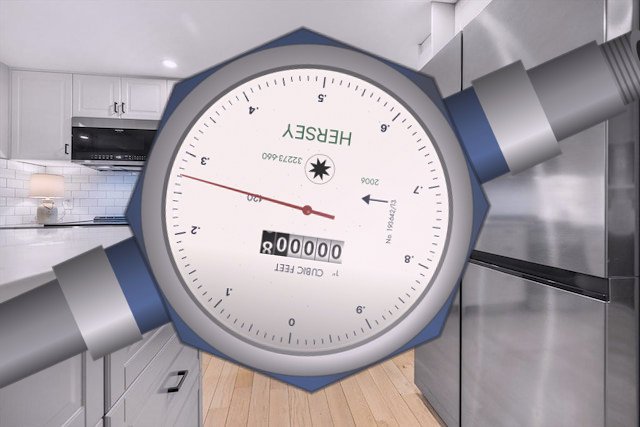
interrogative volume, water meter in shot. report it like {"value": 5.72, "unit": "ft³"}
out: {"value": 8.27, "unit": "ft³"}
